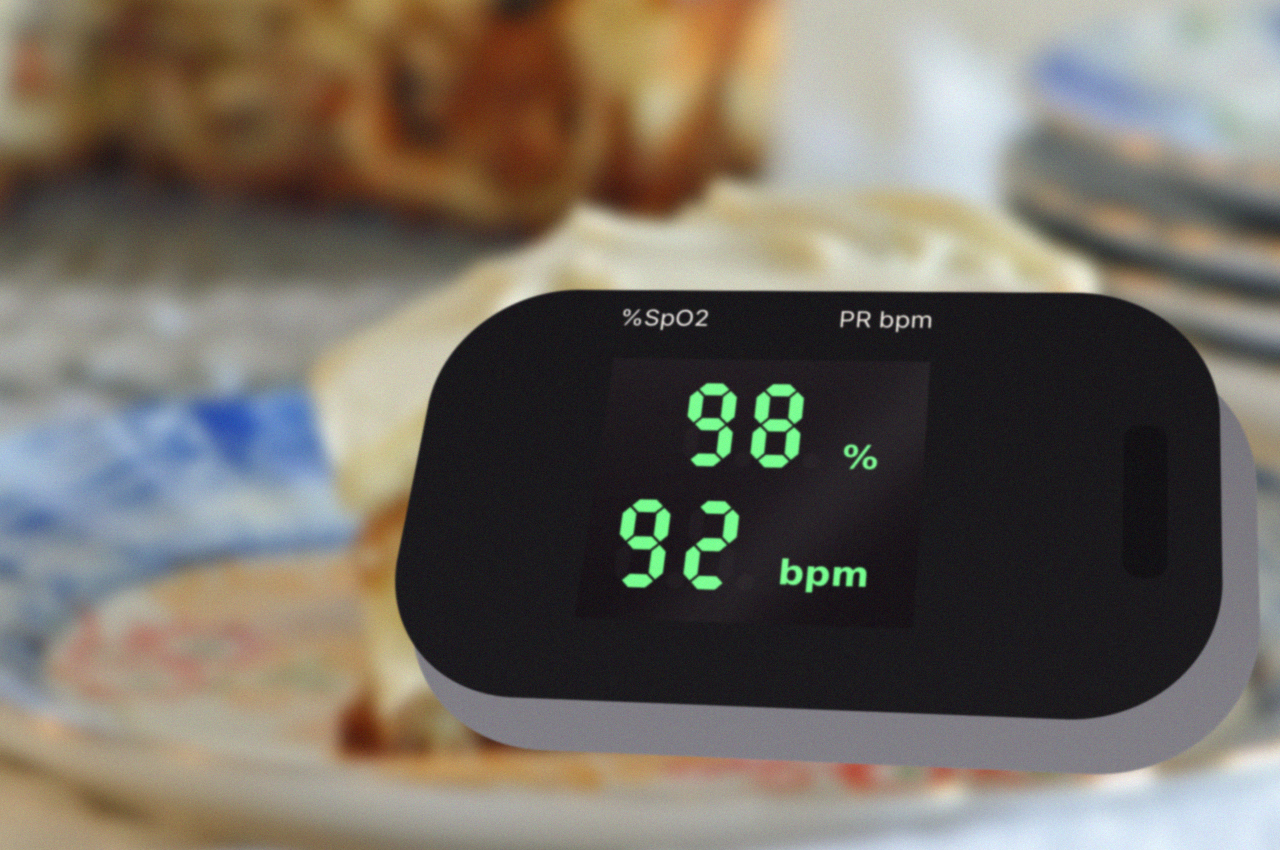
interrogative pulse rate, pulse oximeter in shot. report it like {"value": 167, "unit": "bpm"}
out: {"value": 92, "unit": "bpm"}
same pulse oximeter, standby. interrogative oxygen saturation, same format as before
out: {"value": 98, "unit": "%"}
